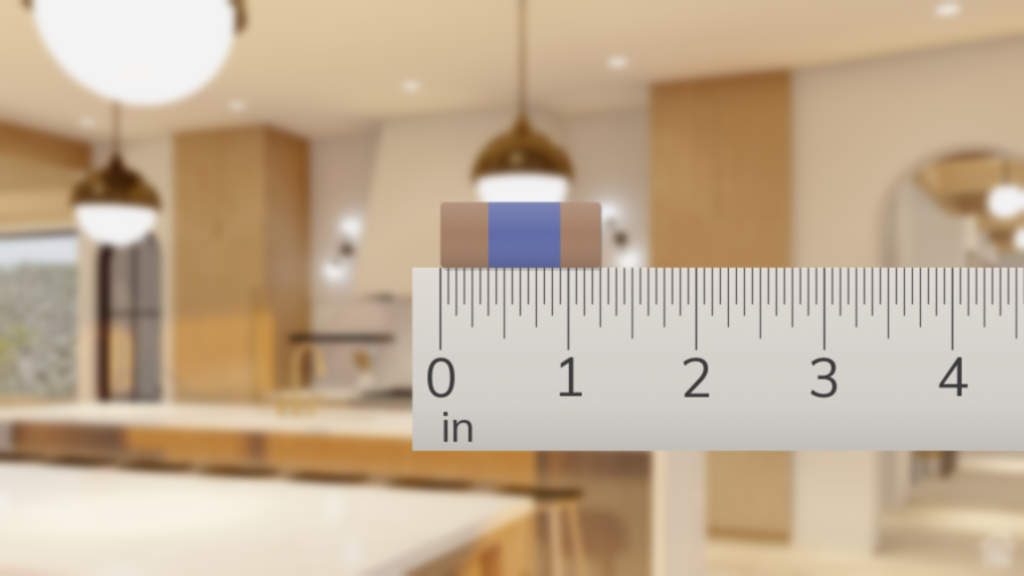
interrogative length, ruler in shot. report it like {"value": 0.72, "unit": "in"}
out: {"value": 1.25, "unit": "in"}
